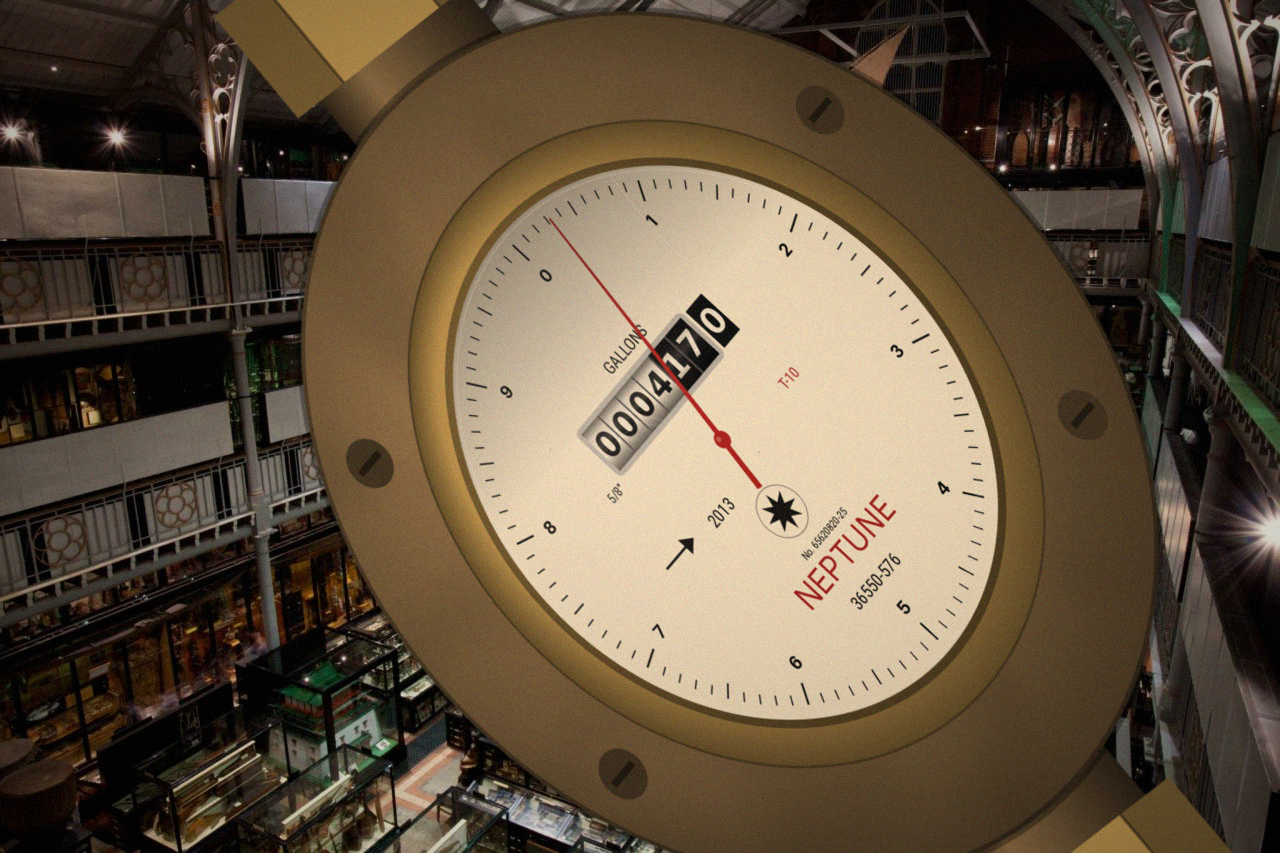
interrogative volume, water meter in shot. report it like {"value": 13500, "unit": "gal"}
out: {"value": 4170.3, "unit": "gal"}
